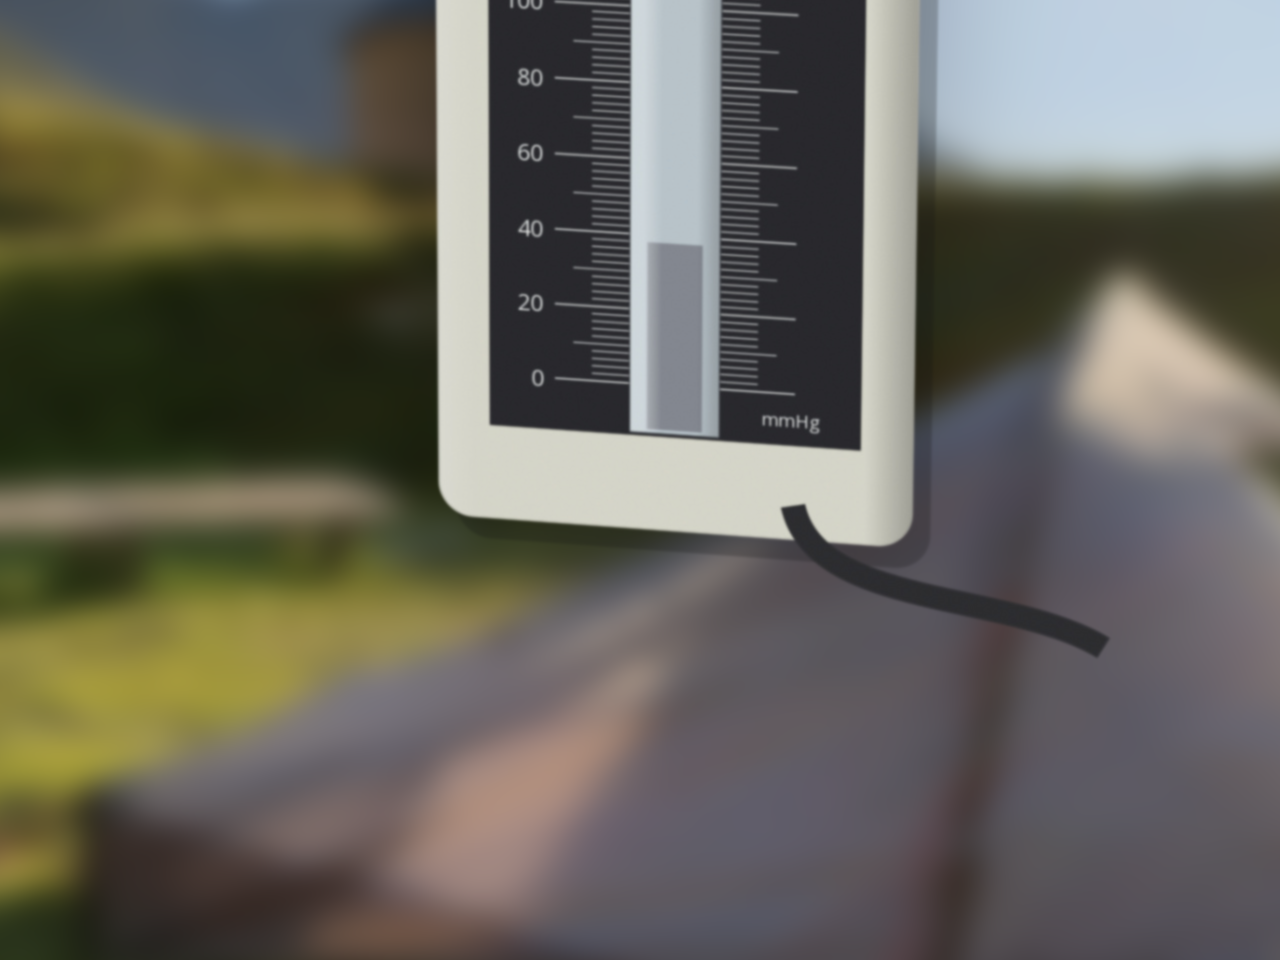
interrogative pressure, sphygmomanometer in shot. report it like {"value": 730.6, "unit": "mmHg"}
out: {"value": 38, "unit": "mmHg"}
